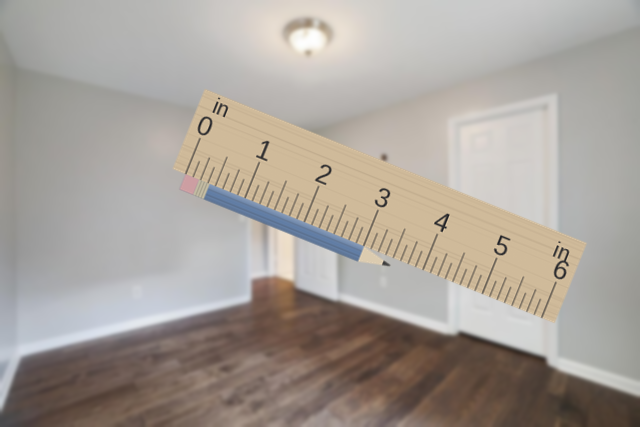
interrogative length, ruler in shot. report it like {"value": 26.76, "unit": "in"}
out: {"value": 3.5, "unit": "in"}
